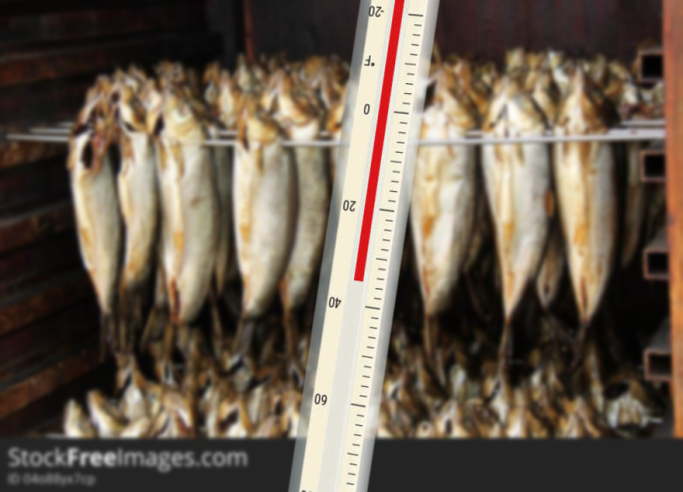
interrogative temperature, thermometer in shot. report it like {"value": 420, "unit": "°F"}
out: {"value": 35, "unit": "°F"}
